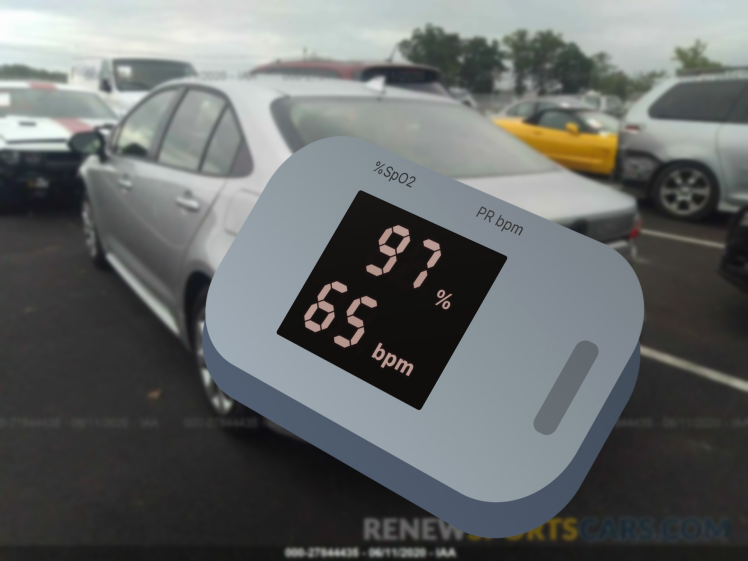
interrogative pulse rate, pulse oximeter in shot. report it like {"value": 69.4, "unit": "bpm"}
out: {"value": 65, "unit": "bpm"}
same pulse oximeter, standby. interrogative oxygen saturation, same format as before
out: {"value": 97, "unit": "%"}
